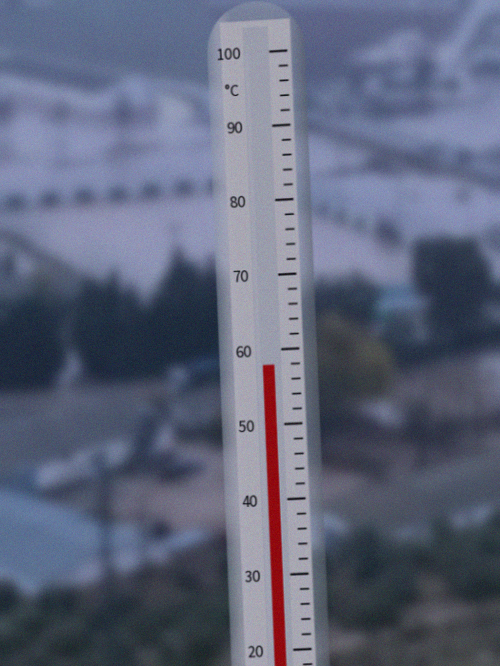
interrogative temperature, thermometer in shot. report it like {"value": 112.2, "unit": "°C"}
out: {"value": 58, "unit": "°C"}
